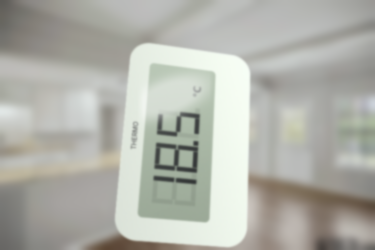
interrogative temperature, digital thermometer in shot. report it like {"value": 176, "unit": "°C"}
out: {"value": 18.5, "unit": "°C"}
